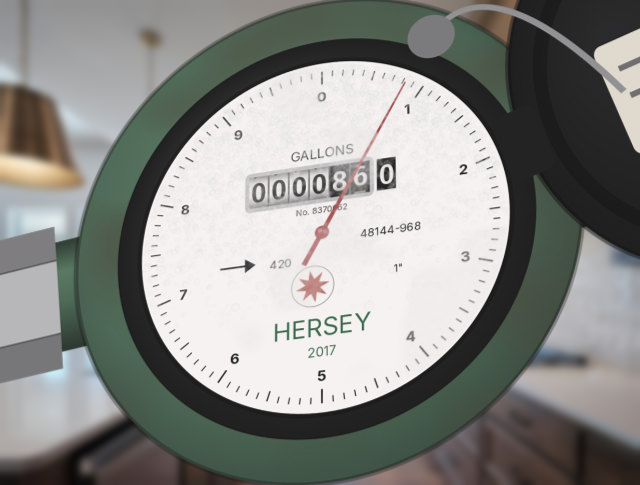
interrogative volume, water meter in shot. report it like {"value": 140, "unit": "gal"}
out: {"value": 860.8, "unit": "gal"}
